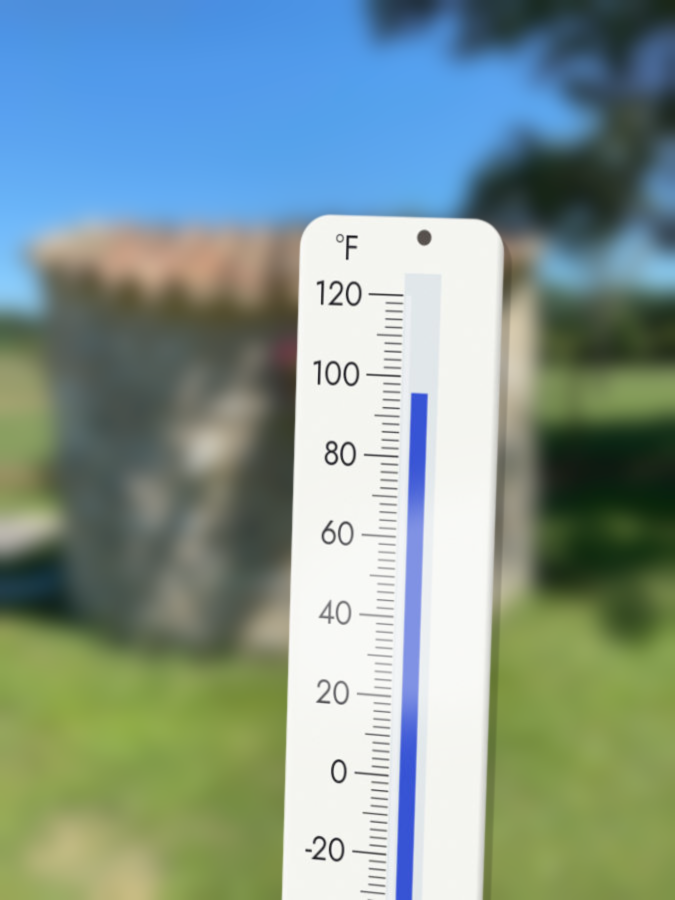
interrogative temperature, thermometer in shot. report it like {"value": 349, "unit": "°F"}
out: {"value": 96, "unit": "°F"}
